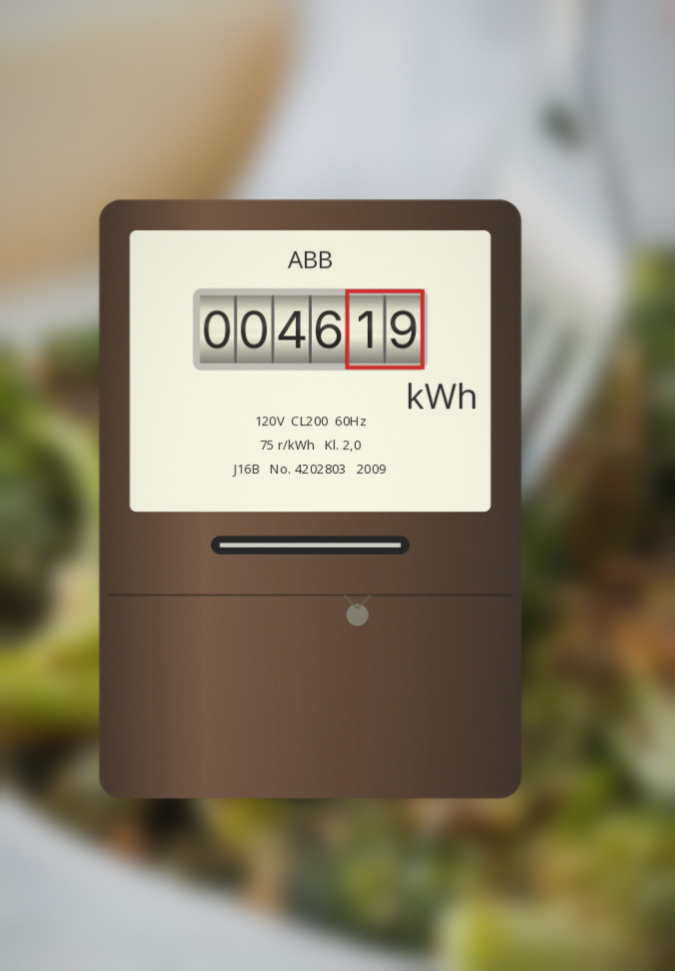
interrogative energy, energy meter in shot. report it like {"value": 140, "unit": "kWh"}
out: {"value": 46.19, "unit": "kWh"}
